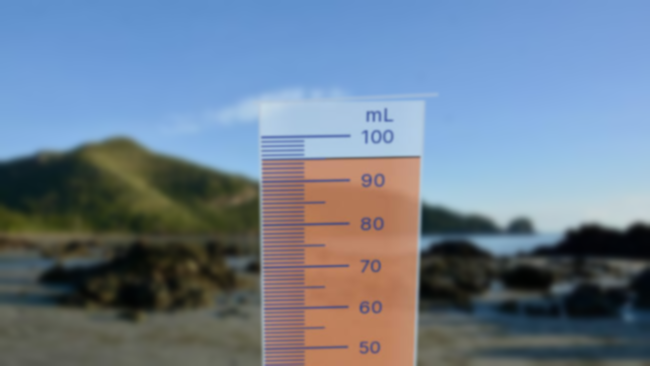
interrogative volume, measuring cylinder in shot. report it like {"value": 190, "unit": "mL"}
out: {"value": 95, "unit": "mL"}
